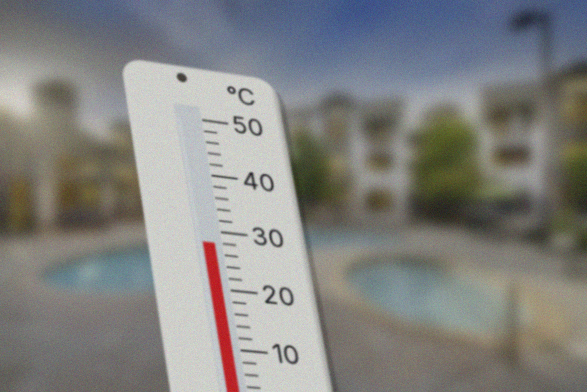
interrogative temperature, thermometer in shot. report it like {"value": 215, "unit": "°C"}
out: {"value": 28, "unit": "°C"}
